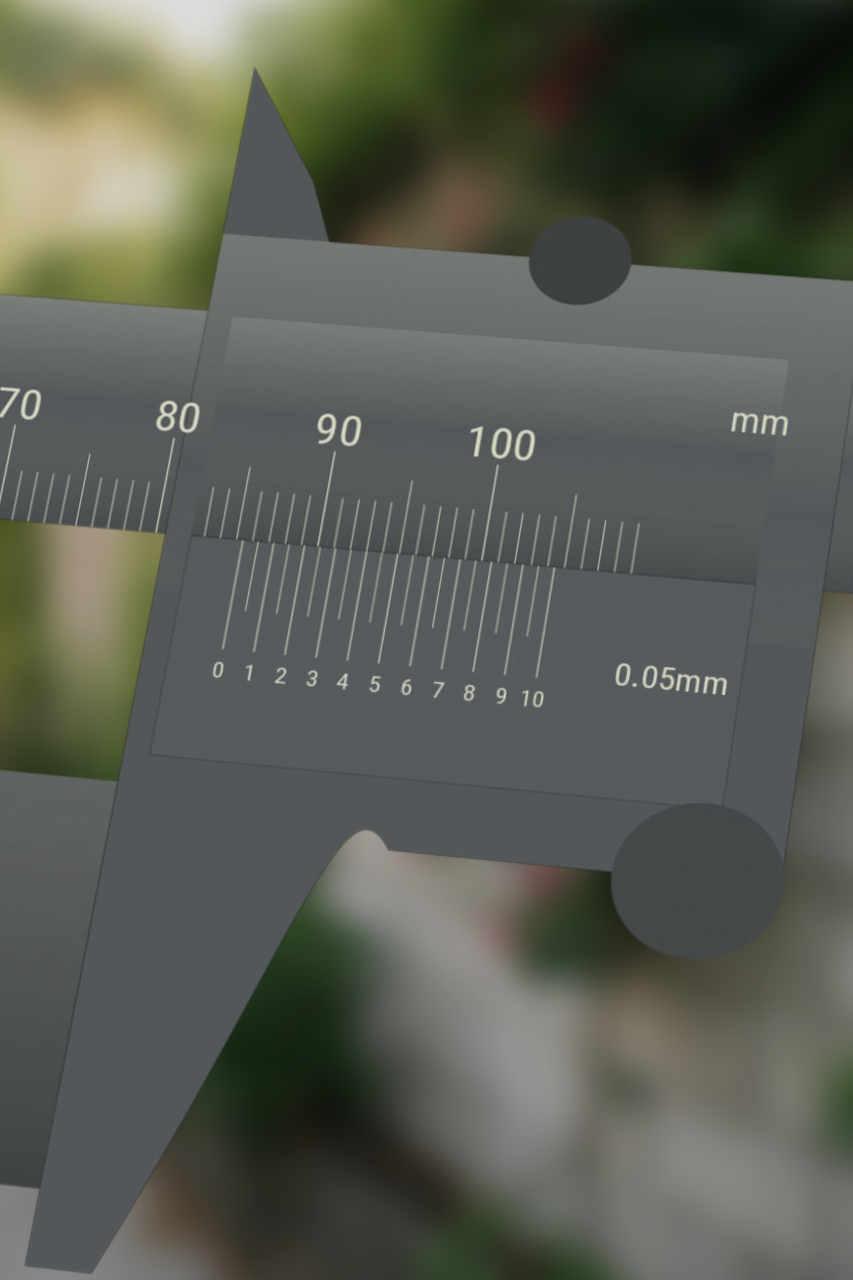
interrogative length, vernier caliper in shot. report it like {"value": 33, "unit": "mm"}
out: {"value": 85.4, "unit": "mm"}
